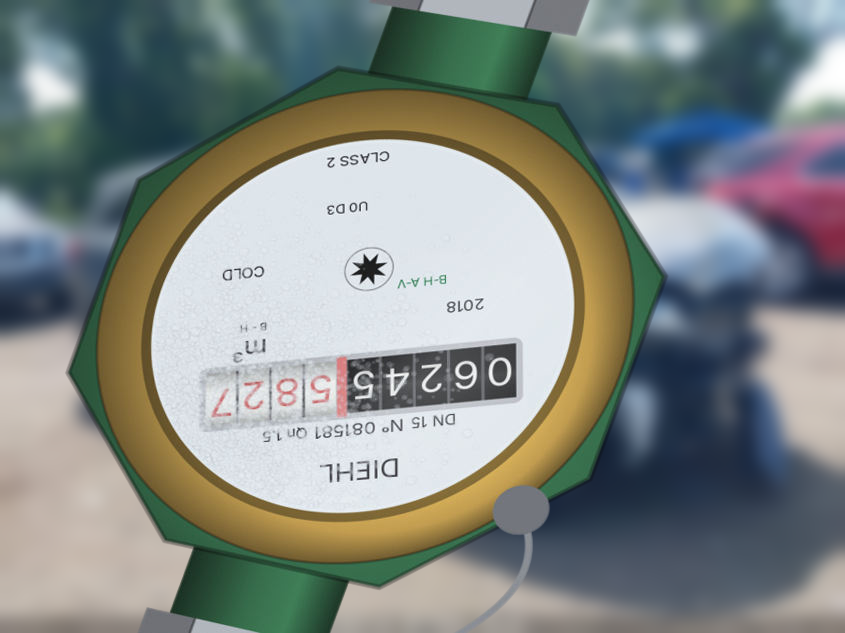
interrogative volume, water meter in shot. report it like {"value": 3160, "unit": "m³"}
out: {"value": 6245.5827, "unit": "m³"}
